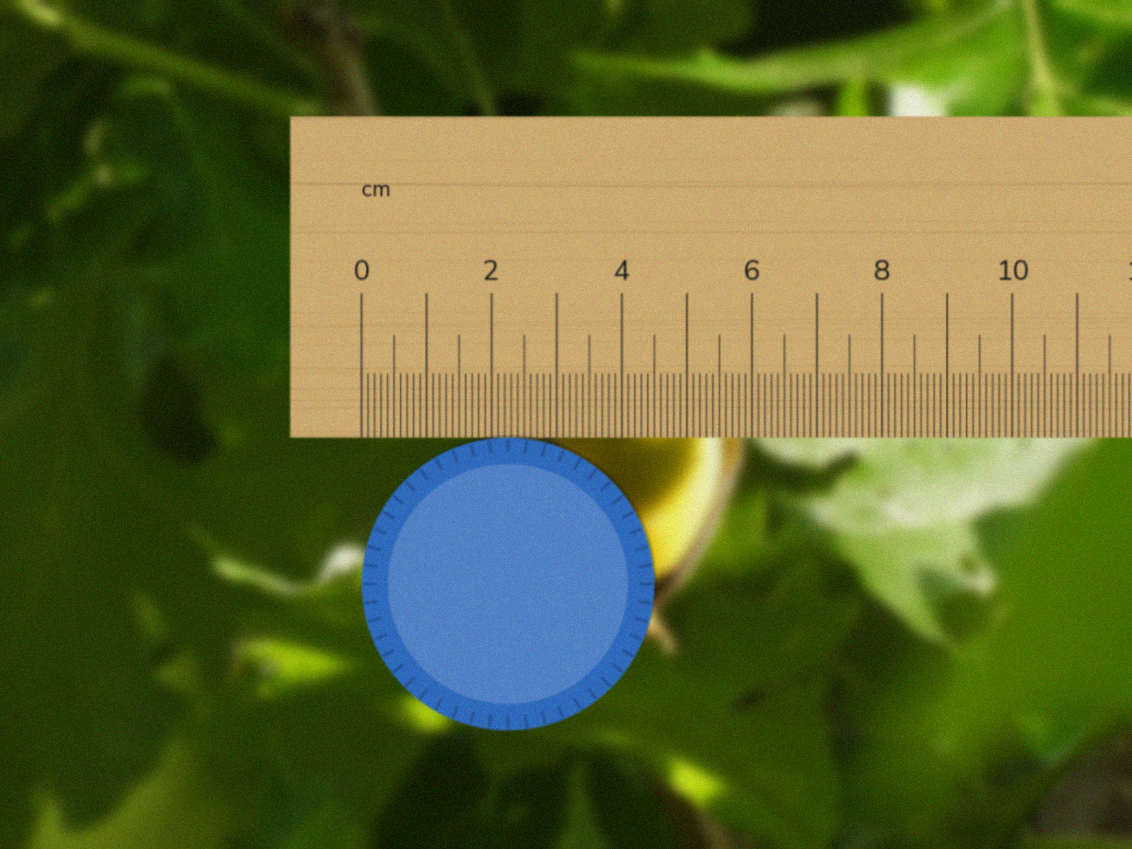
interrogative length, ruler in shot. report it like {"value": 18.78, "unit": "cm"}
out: {"value": 4.5, "unit": "cm"}
